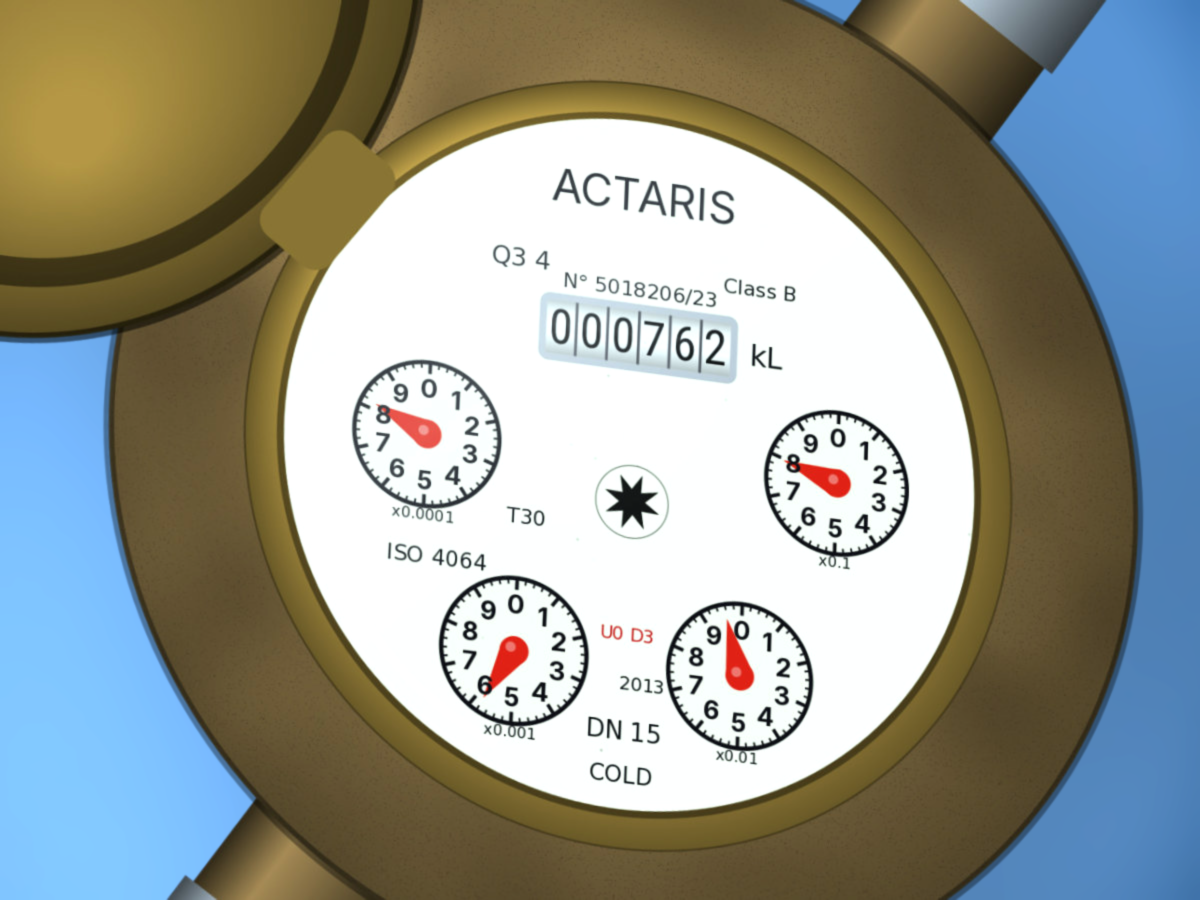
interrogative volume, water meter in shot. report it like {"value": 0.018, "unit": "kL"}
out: {"value": 762.7958, "unit": "kL"}
